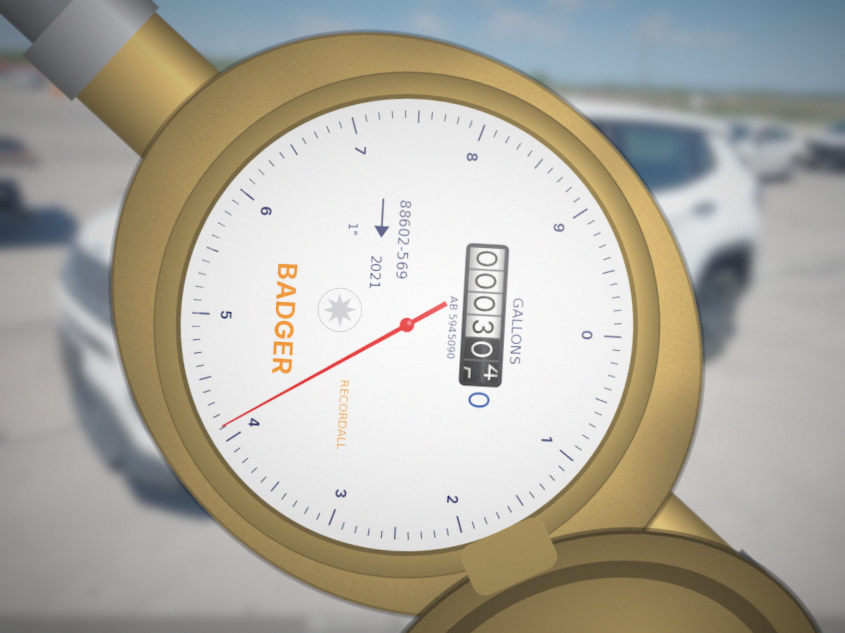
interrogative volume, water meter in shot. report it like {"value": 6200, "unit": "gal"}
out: {"value": 3044.1, "unit": "gal"}
